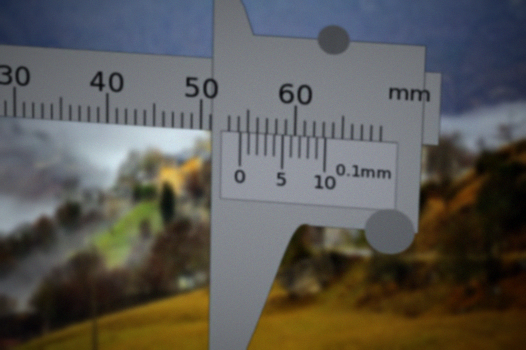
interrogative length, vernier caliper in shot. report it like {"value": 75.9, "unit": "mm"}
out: {"value": 54.2, "unit": "mm"}
